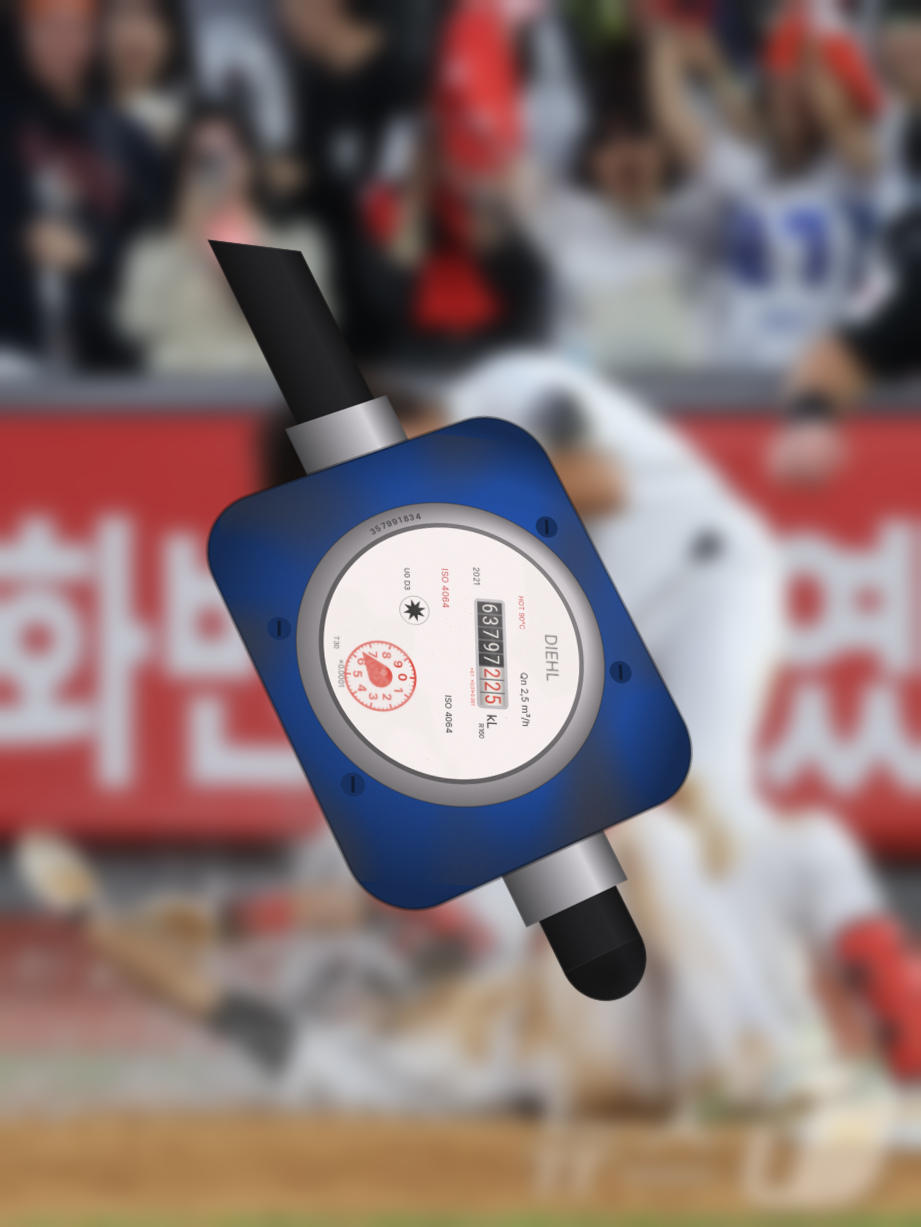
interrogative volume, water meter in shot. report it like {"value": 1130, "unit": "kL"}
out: {"value": 63797.2256, "unit": "kL"}
